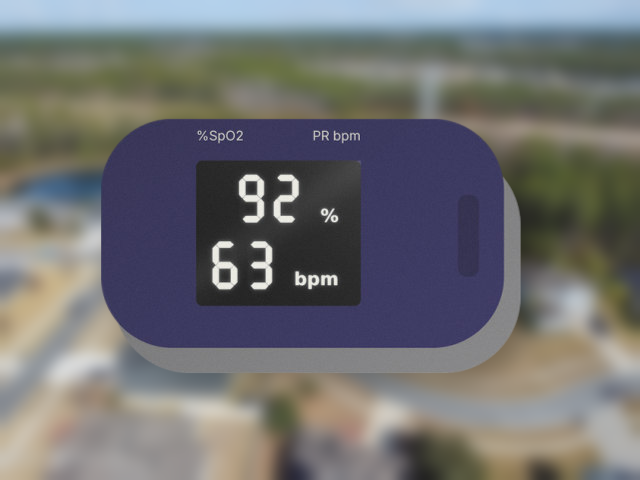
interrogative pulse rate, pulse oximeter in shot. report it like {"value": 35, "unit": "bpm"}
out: {"value": 63, "unit": "bpm"}
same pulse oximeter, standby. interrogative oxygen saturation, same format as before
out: {"value": 92, "unit": "%"}
